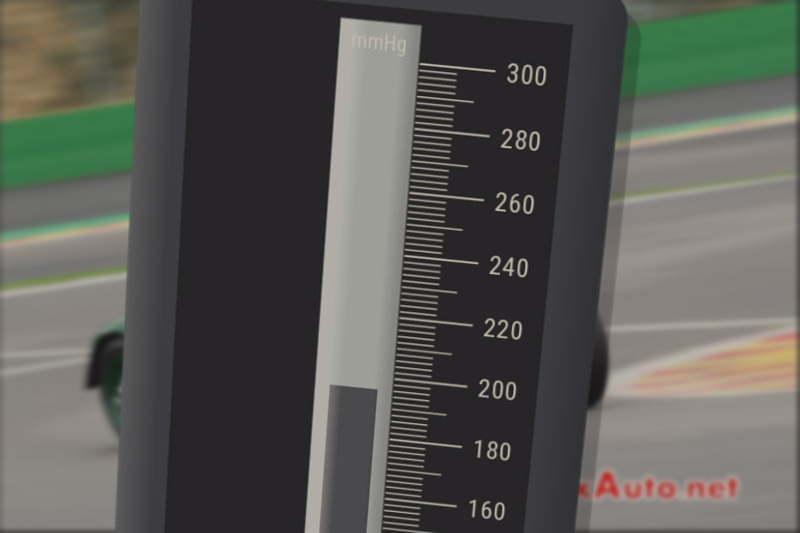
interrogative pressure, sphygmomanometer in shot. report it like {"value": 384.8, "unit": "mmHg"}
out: {"value": 196, "unit": "mmHg"}
